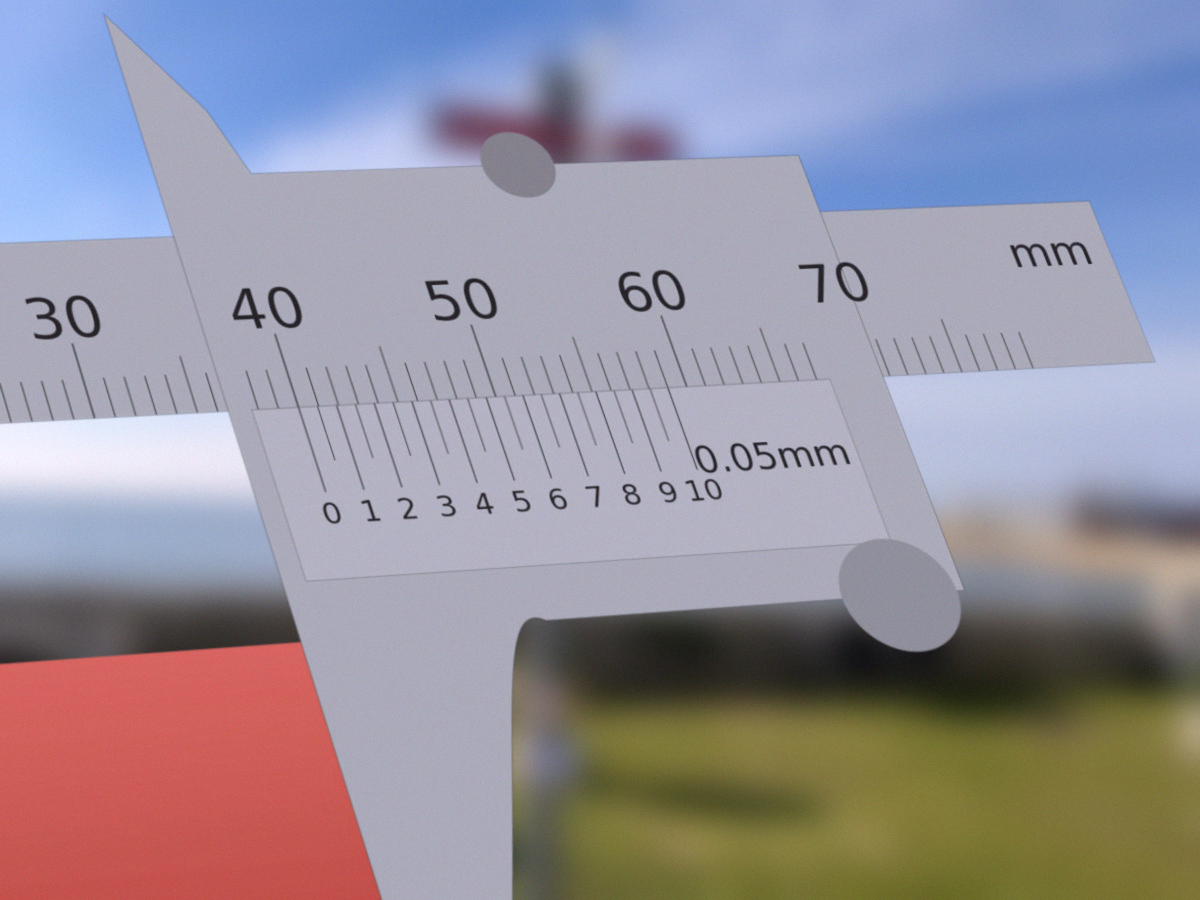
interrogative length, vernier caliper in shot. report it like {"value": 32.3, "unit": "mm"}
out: {"value": 40.0, "unit": "mm"}
